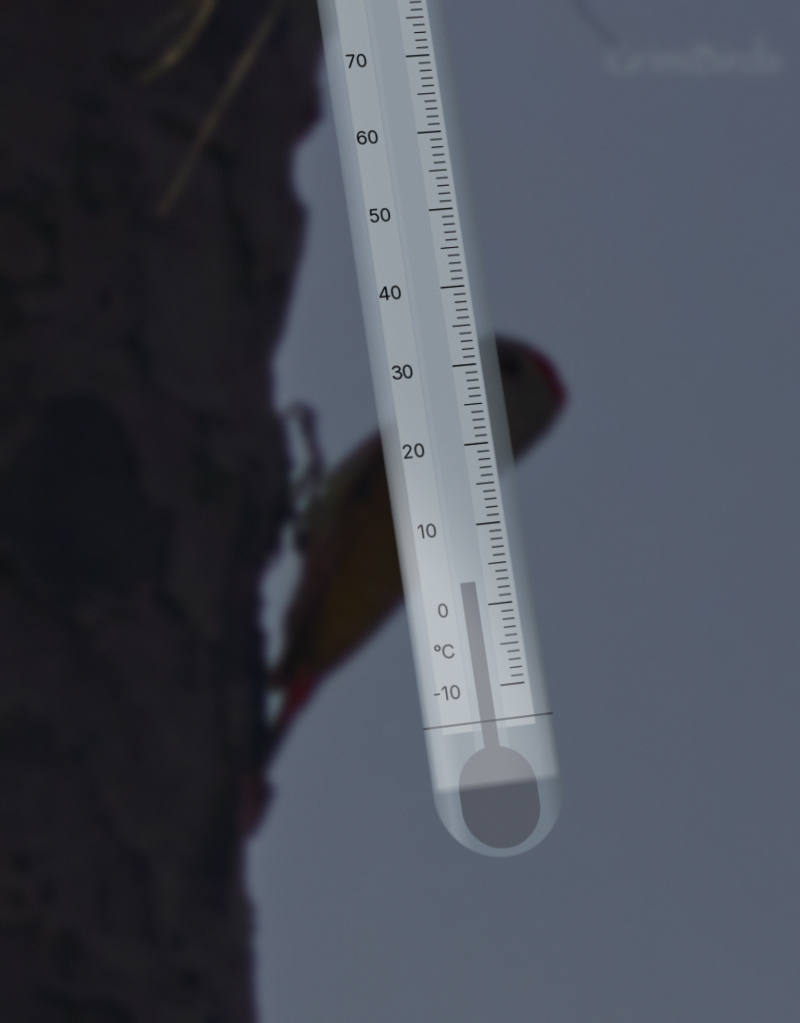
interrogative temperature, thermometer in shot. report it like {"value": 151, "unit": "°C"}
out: {"value": 3, "unit": "°C"}
